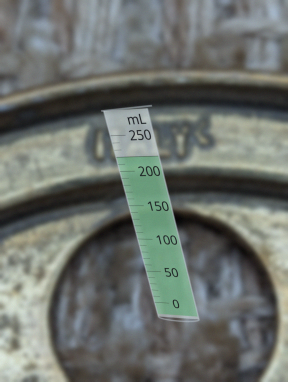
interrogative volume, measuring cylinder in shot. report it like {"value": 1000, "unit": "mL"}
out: {"value": 220, "unit": "mL"}
